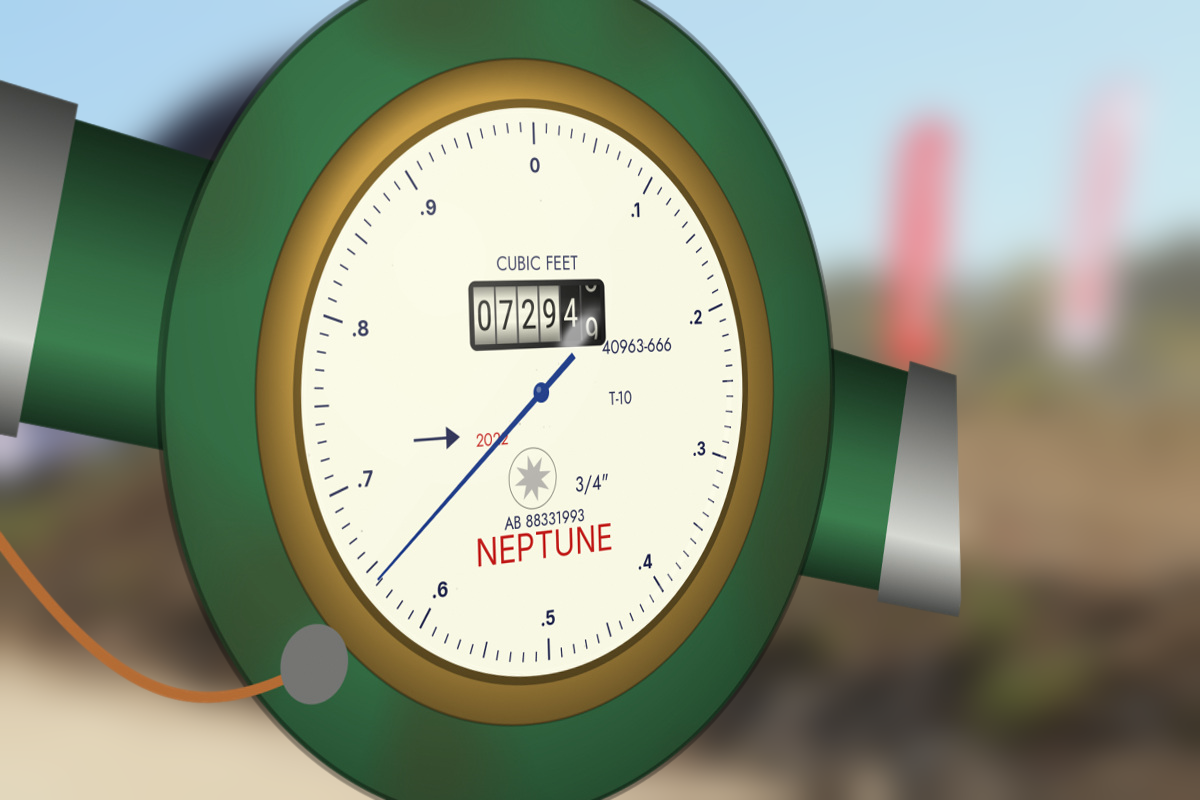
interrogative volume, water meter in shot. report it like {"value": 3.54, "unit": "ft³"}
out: {"value": 72948.64, "unit": "ft³"}
